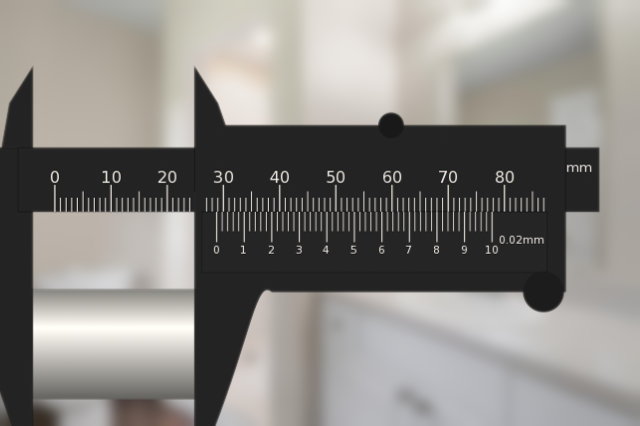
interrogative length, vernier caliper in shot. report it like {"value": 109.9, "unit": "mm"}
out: {"value": 28.8, "unit": "mm"}
